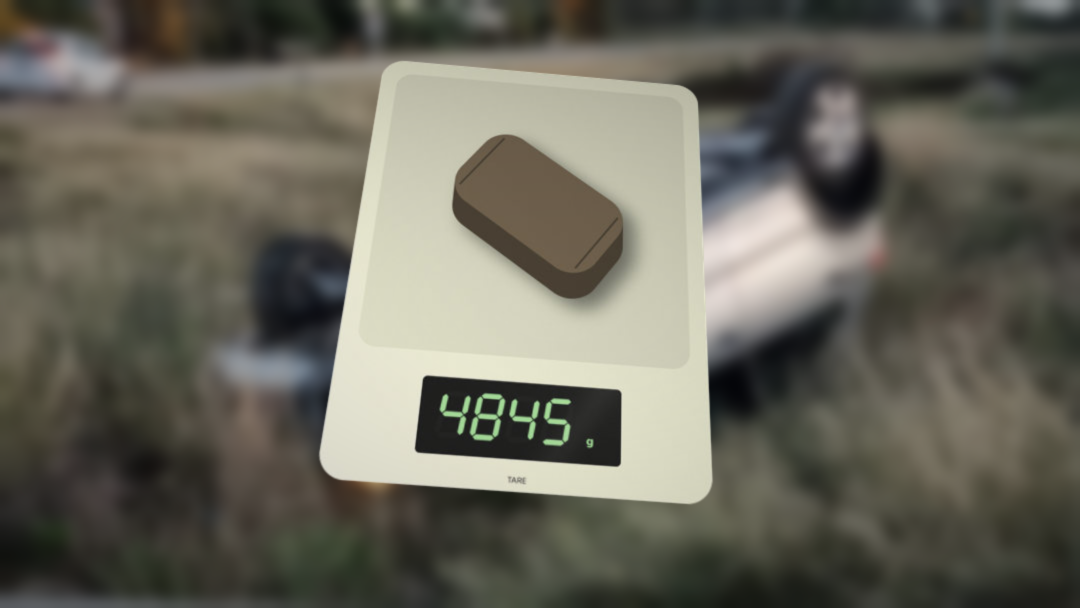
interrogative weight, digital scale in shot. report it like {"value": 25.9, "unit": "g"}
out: {"value": 4845, "unit": "g"}
